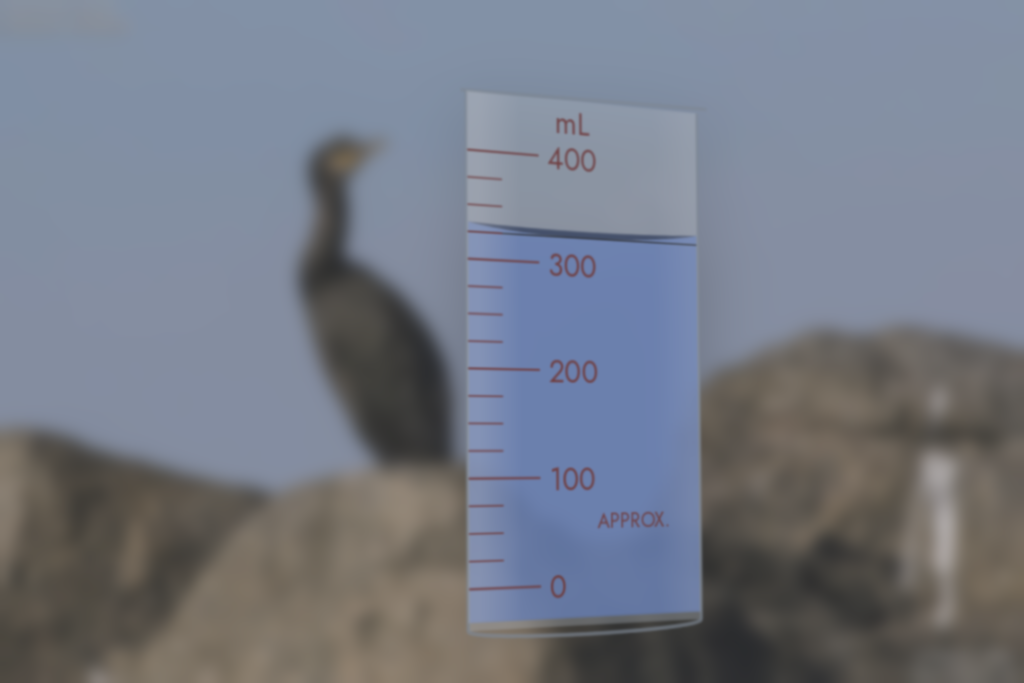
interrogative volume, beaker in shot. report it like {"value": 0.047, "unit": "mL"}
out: {"value": 325, "unit": "mL"}
